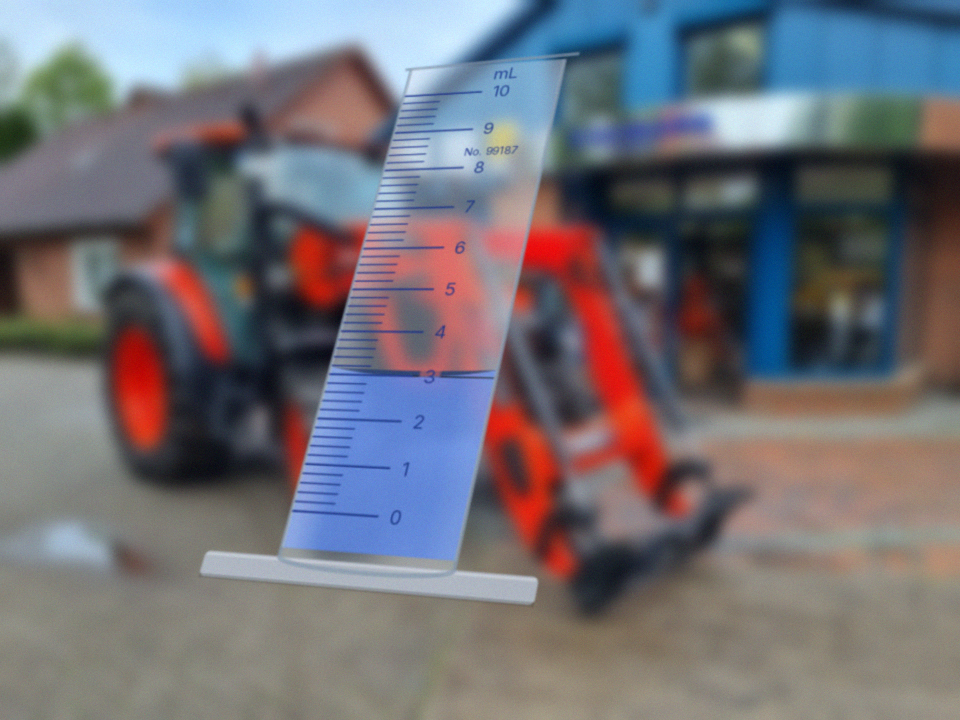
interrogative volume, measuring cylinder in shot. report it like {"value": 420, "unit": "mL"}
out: {"value": 3, "unit": "mL"}
